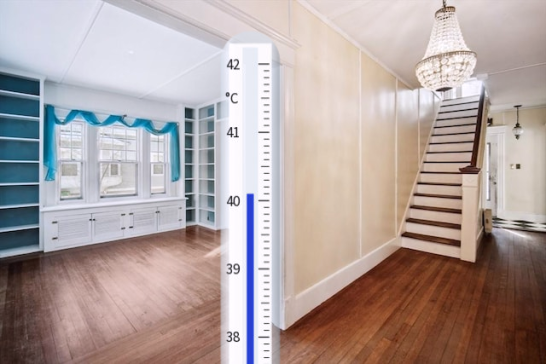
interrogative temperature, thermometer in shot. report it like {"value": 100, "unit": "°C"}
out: {"value": 40.1, "unit": "°C"}
